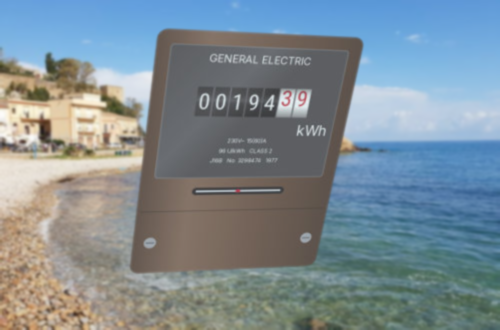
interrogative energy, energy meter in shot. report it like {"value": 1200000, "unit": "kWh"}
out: {"value": 194.39, "unit": "kWh"}
